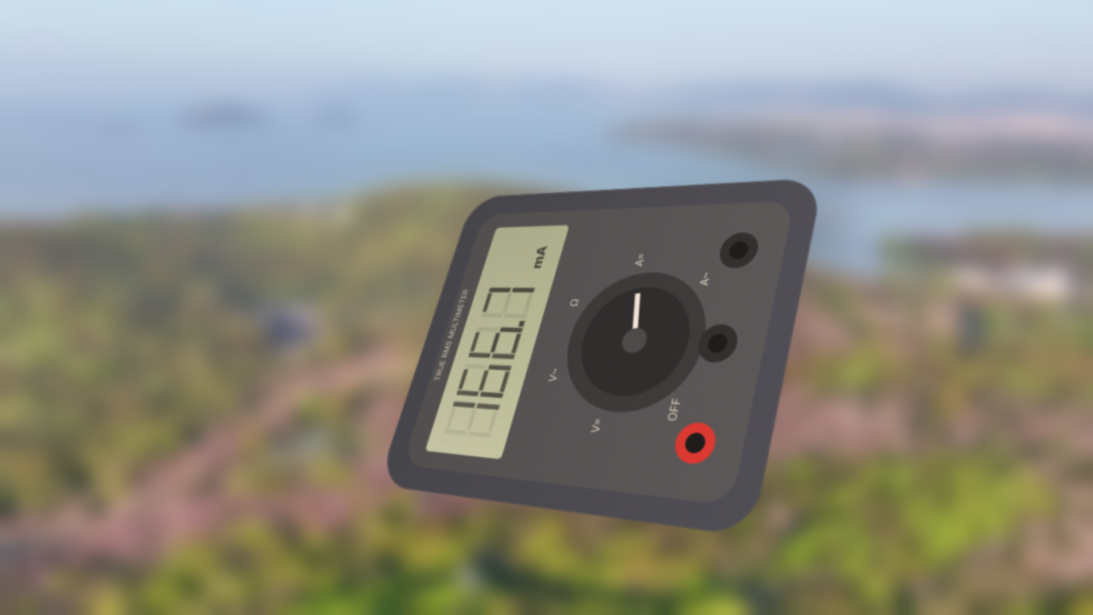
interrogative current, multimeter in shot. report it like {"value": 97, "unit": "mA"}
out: {"value": 166.7, "unit": "mA"}
